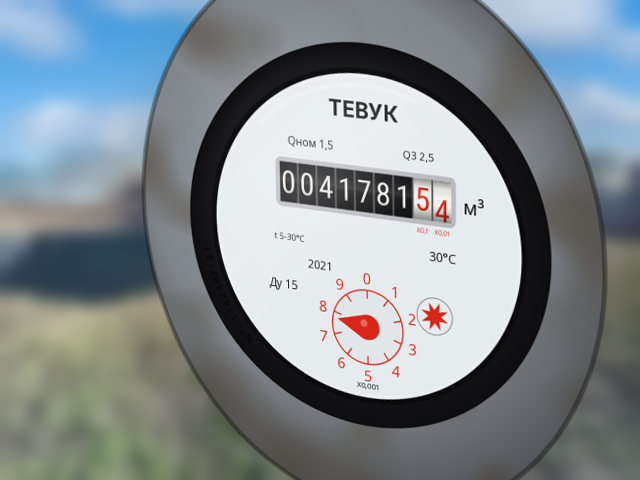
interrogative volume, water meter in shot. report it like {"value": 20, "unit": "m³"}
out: {"value": 41781.537, "unit": "m³"}
